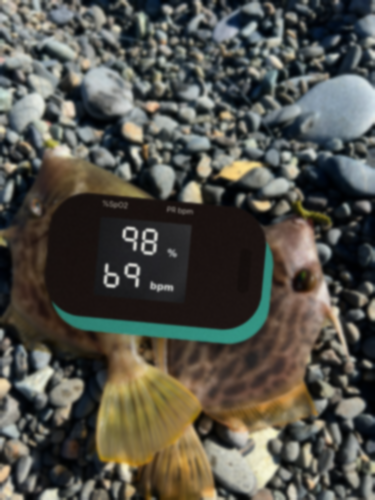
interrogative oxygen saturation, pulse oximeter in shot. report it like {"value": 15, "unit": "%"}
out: {"value": 98, "unit": "%"}
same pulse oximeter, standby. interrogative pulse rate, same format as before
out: {"value": 69, "unit": "bpm"}
